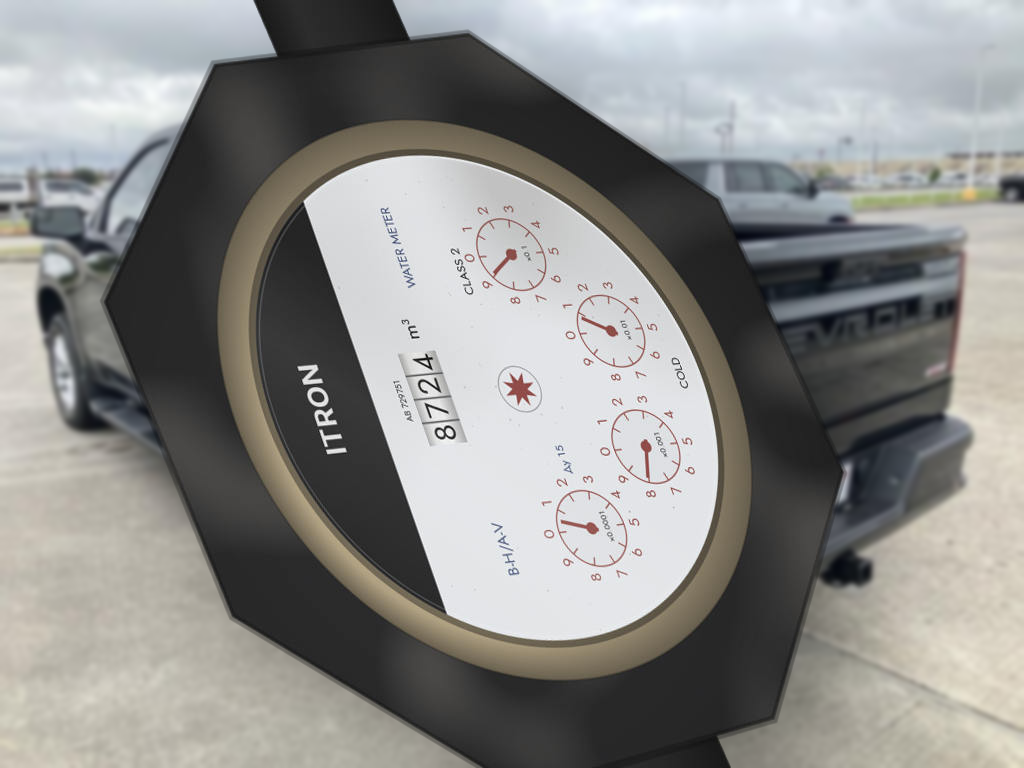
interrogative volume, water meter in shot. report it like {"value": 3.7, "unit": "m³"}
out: {"value": 8723.9080, "unit": "m³"}
